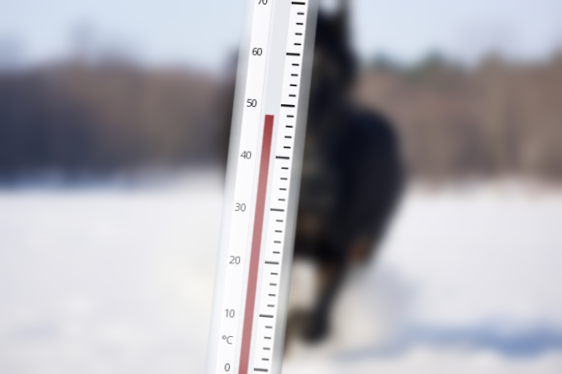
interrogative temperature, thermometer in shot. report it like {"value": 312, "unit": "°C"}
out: {"value": 48, "unit": "°C"}
